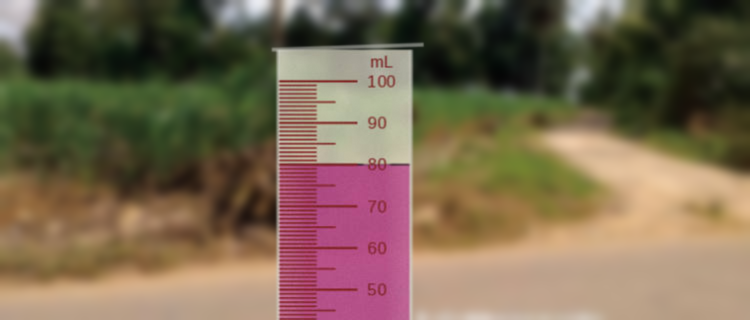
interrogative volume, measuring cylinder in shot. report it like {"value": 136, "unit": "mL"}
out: {"value": 80, "unit": "mL"}
